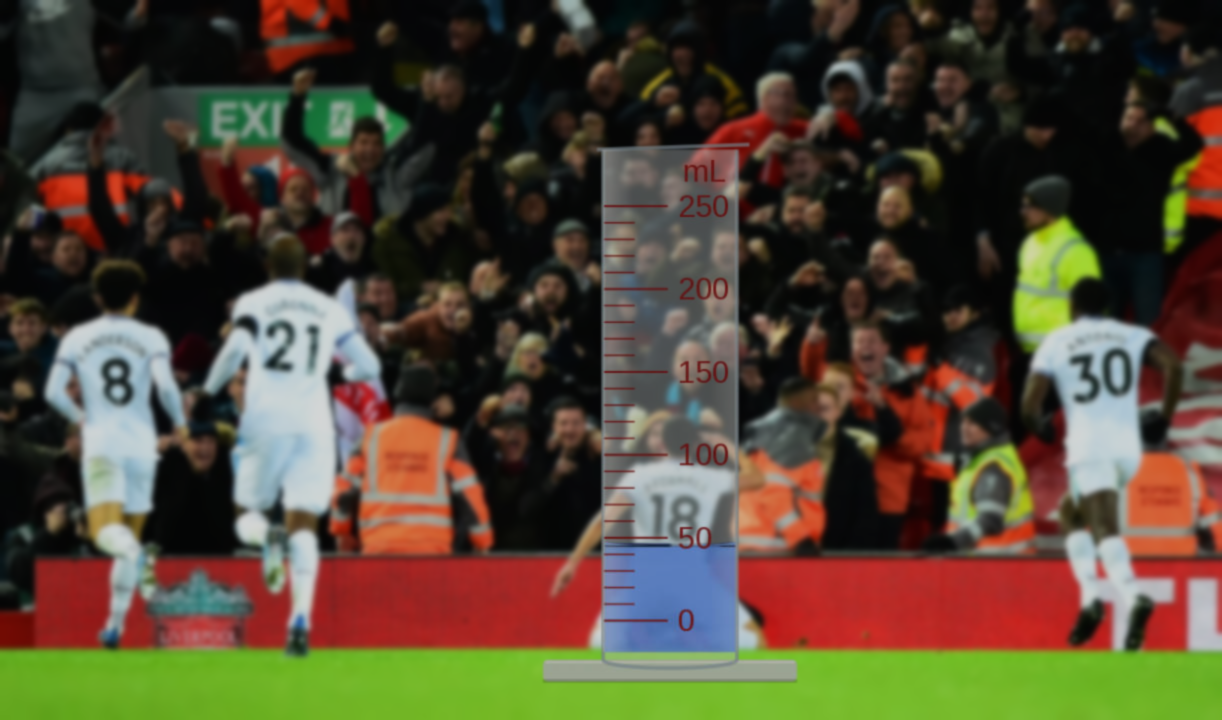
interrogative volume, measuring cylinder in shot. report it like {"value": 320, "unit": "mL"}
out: {"value": 45, "unit": "mL"}
